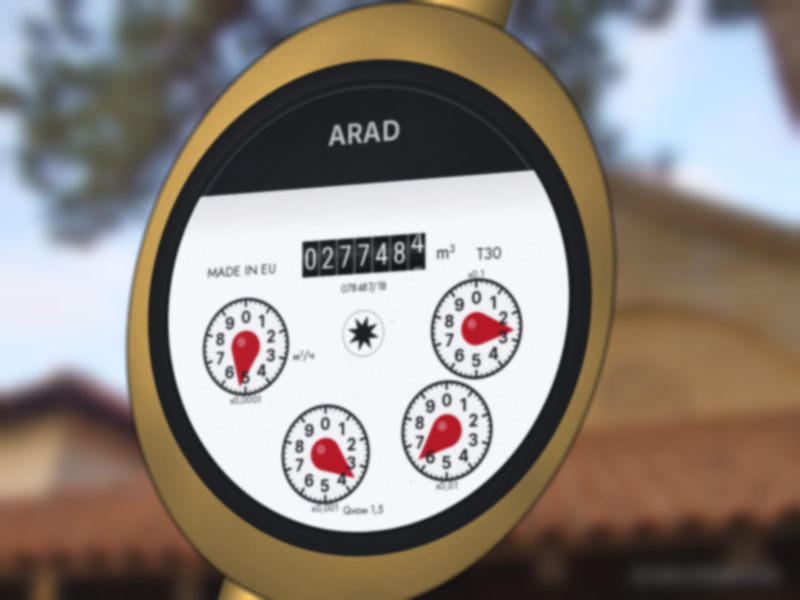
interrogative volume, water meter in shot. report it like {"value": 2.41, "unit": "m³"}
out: {"value": 277484.2635, "unit": "m³"}
